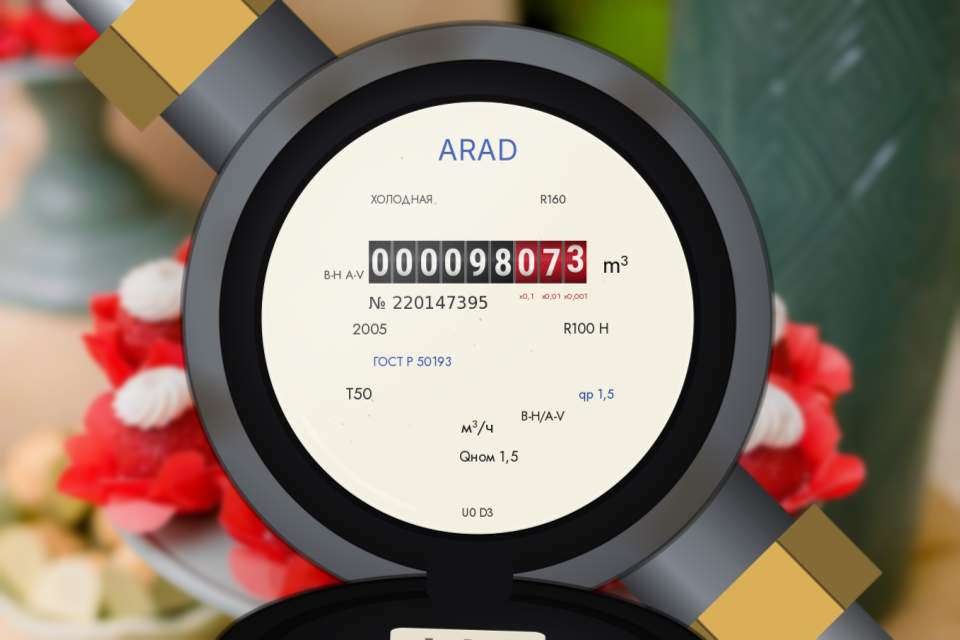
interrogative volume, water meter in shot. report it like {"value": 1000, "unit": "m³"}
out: {"value": 98.073, "unit": "m³"}
